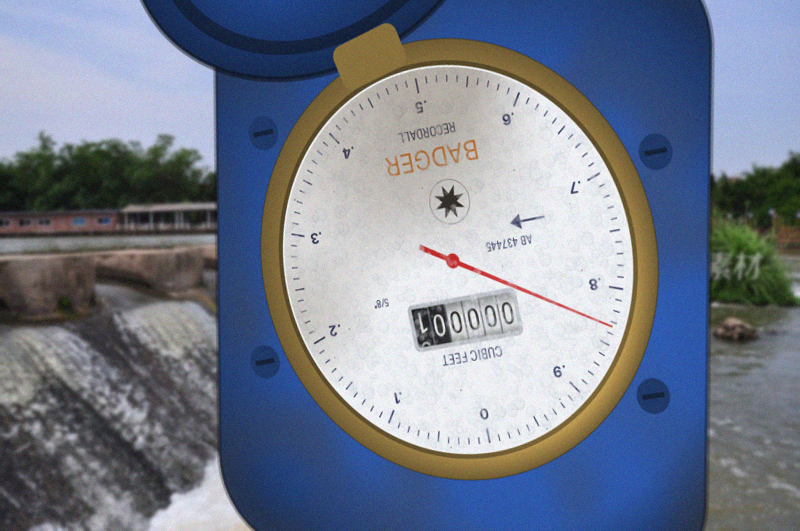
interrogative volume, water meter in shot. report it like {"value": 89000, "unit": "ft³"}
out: {"value": 0.83, "unit": "ft³"}
